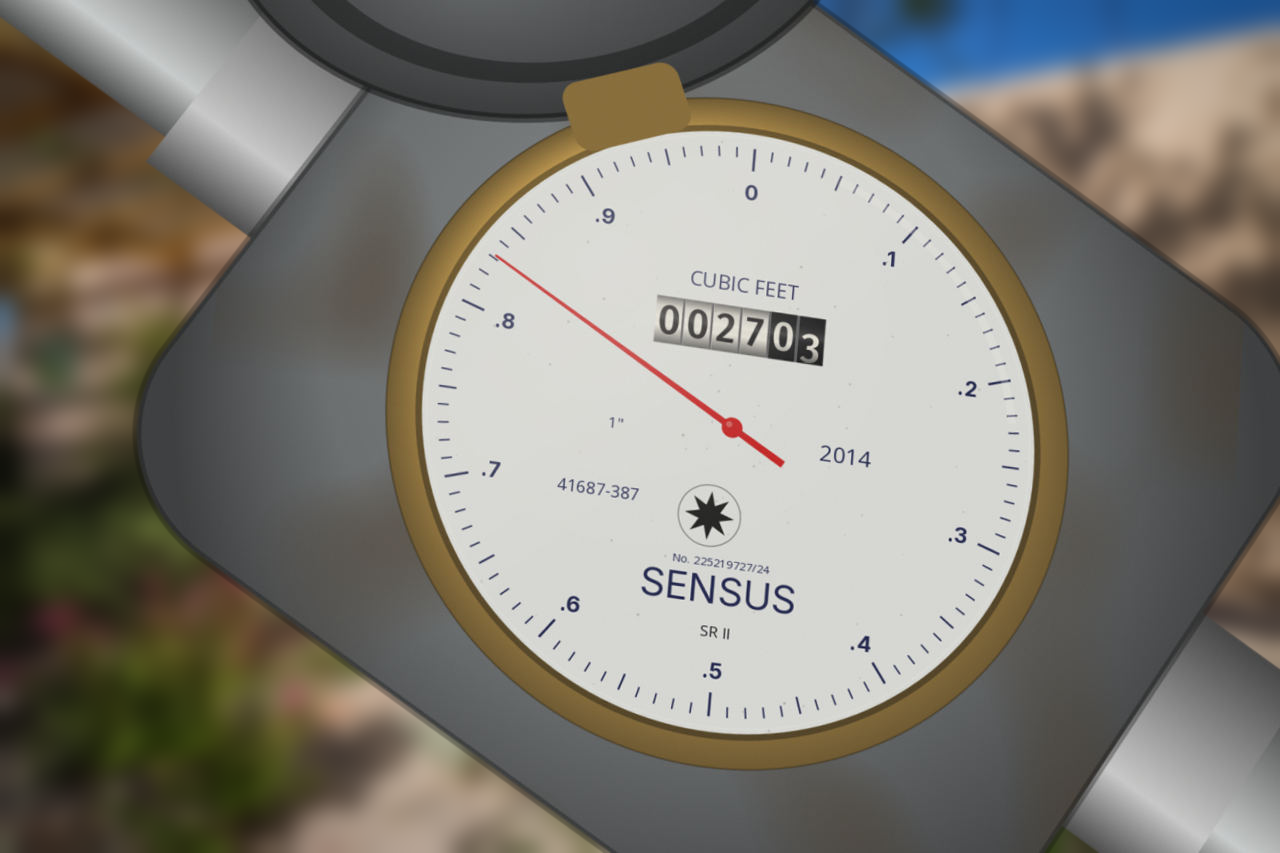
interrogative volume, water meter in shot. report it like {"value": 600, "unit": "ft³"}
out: {"value": 2702.83, "unit": "ft³"}
